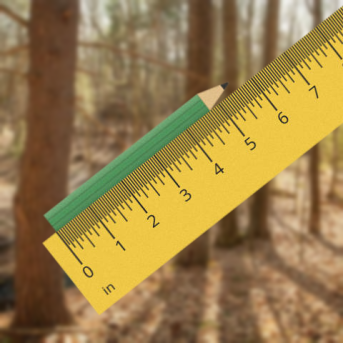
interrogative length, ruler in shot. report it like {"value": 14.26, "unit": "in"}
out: {"value": 5.5, "unit": "in"}
